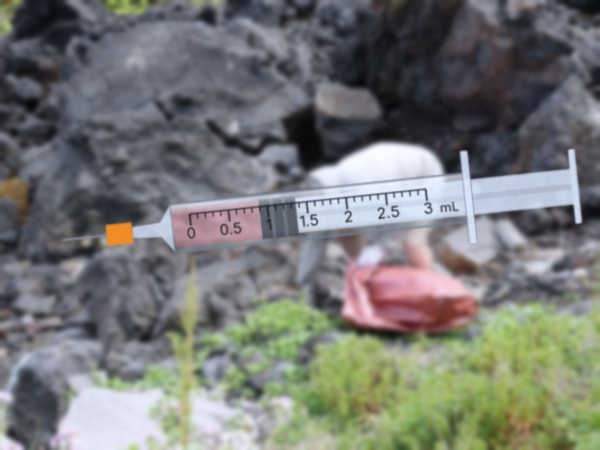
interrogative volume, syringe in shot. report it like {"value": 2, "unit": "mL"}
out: {"value": 0.9, "unit": "mL"}
